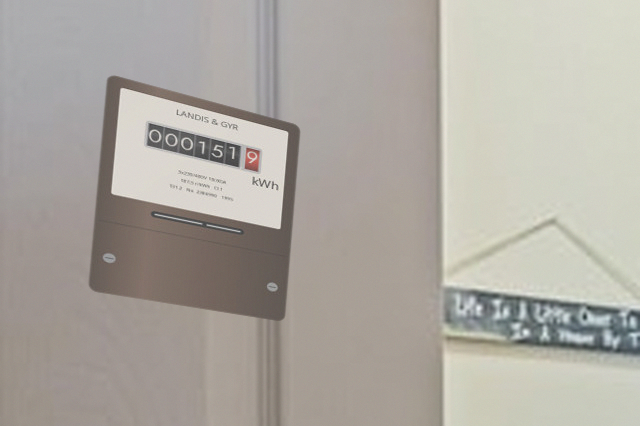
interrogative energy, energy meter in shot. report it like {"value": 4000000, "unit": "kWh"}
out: {"value": 151.9, "unit": "kWh"}
